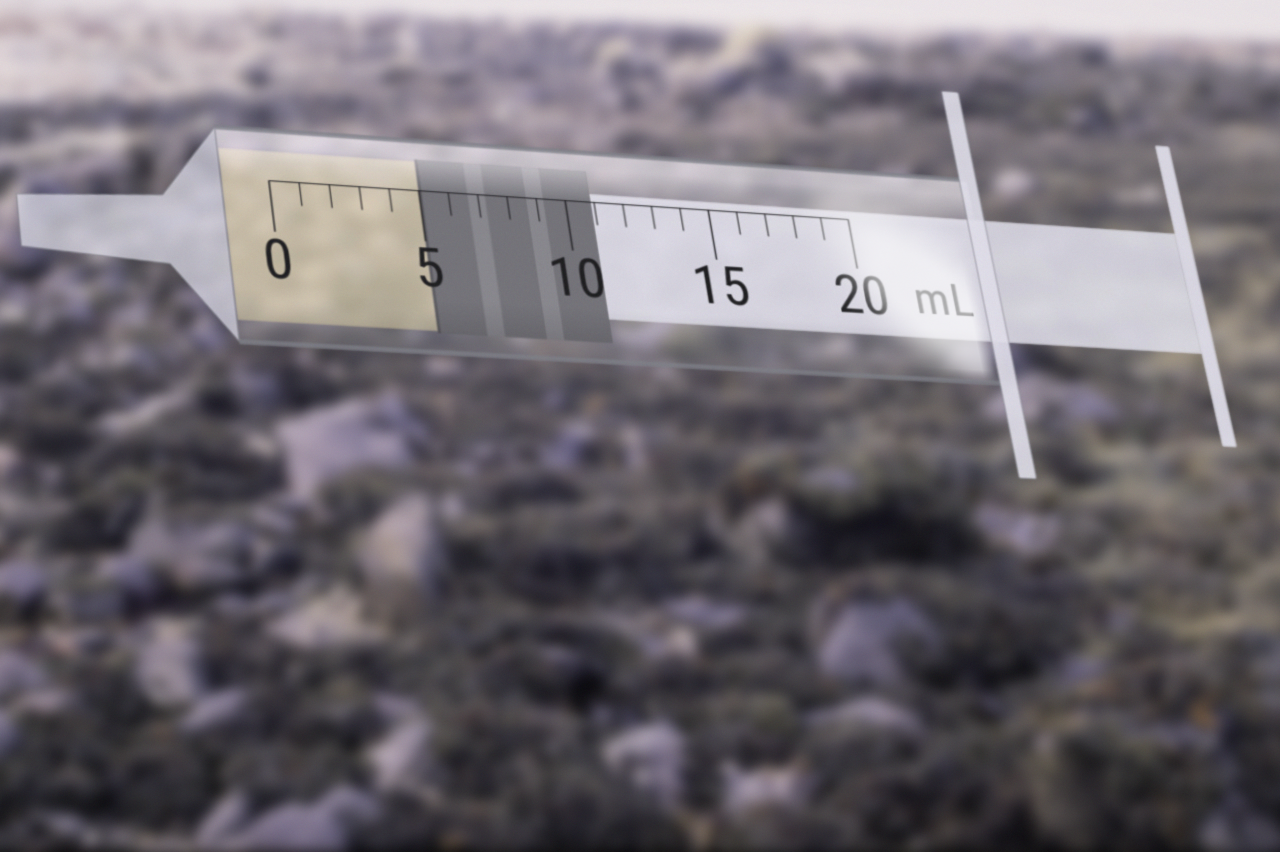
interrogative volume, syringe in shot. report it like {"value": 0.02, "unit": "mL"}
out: {"value": 5, "unit": "mL"}
